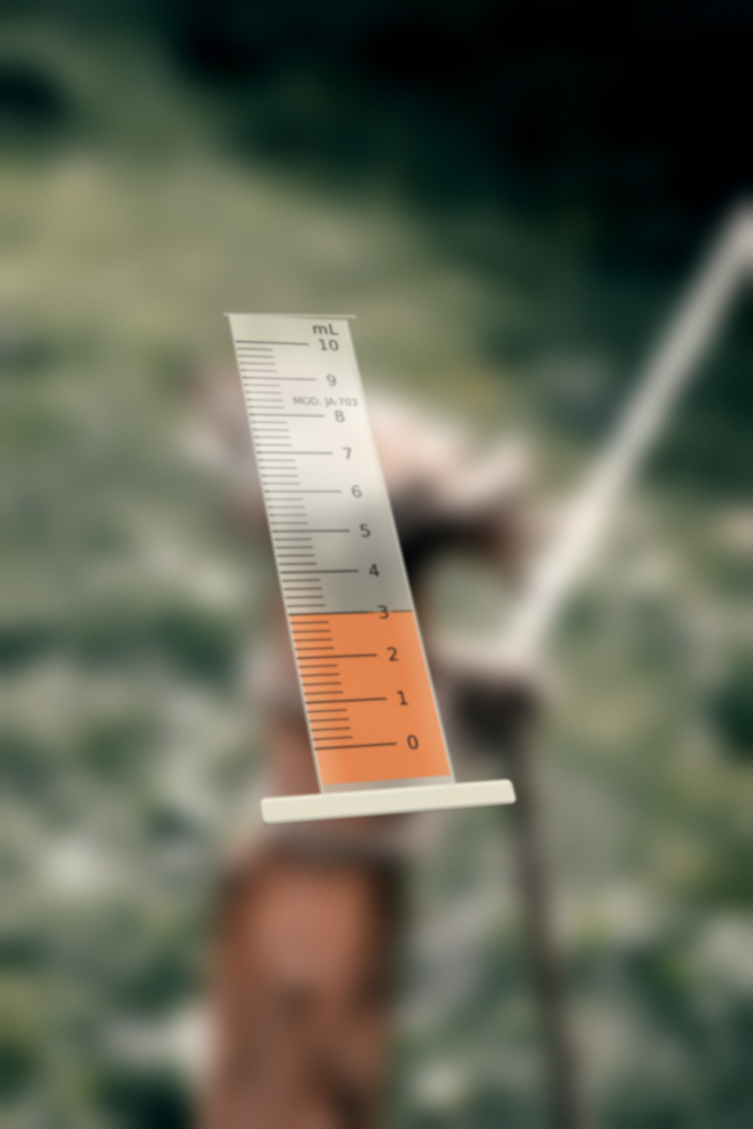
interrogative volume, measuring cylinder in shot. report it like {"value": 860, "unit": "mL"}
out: {"value": 3, "unit": "mL"}
